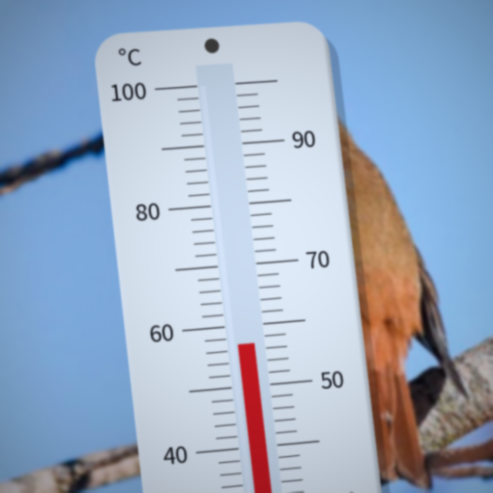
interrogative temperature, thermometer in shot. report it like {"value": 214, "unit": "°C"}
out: {"value": 57, "unit": "°C"}
